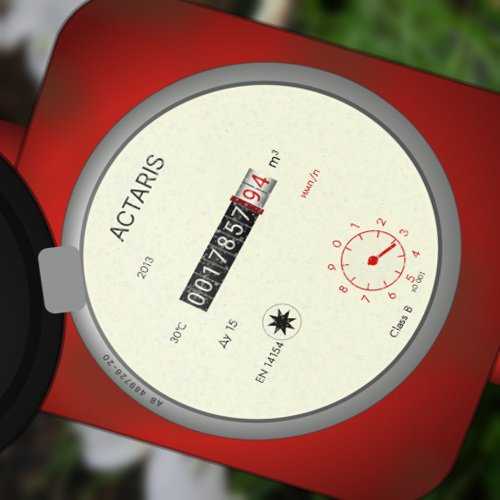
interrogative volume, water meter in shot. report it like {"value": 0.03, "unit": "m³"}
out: {"value": 17857.943, "unit": "m³"}
